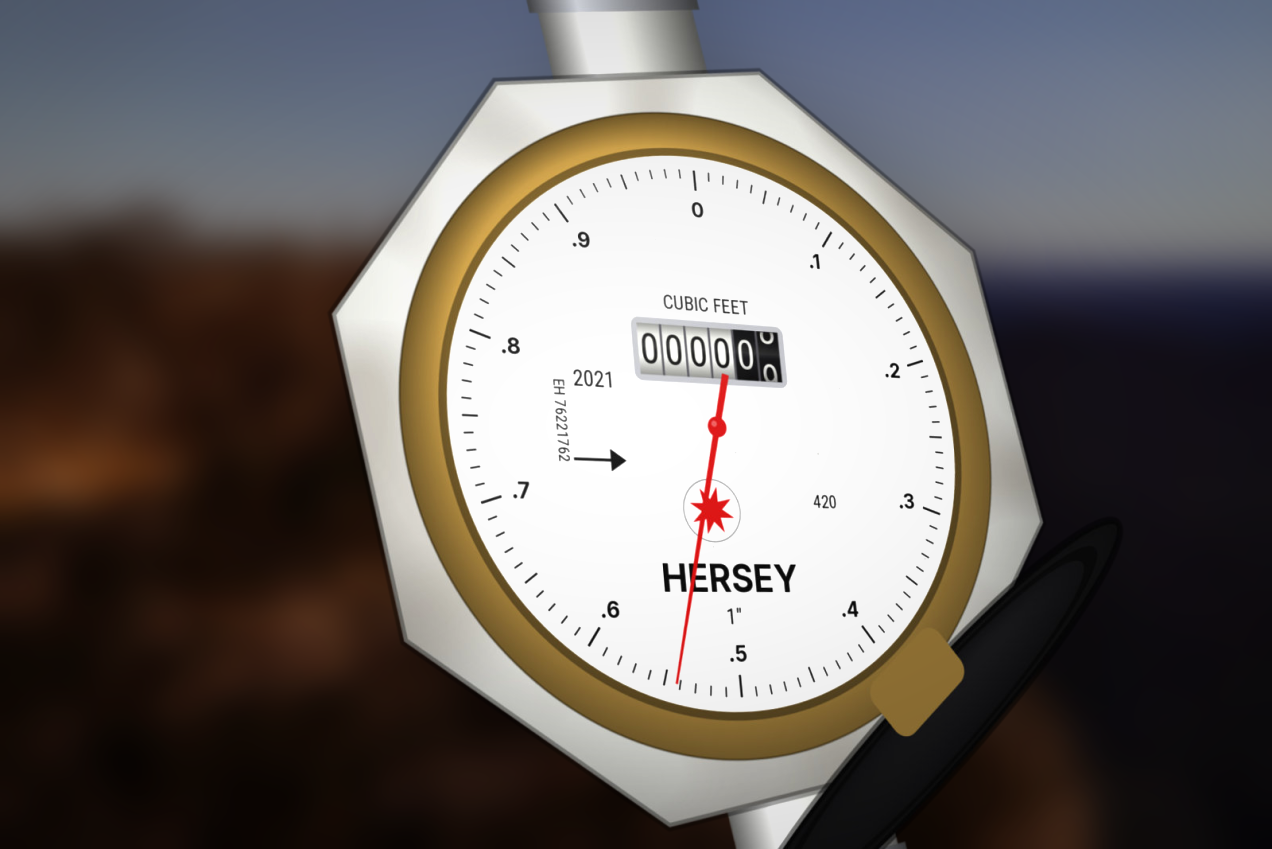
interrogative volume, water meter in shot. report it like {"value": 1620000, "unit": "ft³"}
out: {"value": 8.54, "unit": "ft³"}
